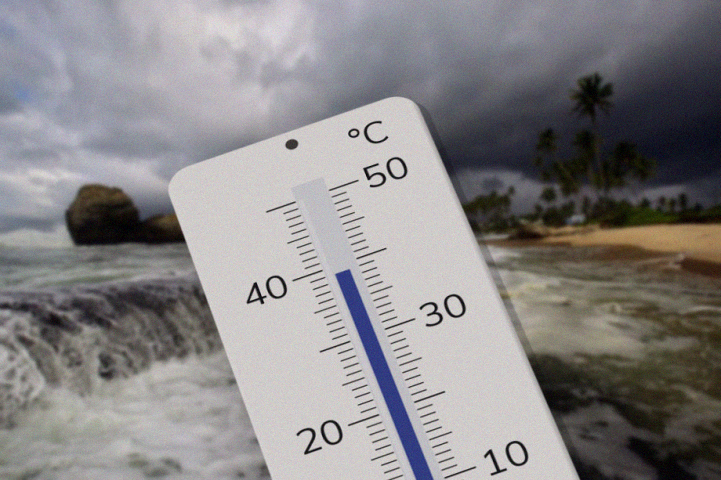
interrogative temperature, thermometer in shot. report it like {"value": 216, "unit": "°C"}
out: {"value": 39, "unit": "°C"}
